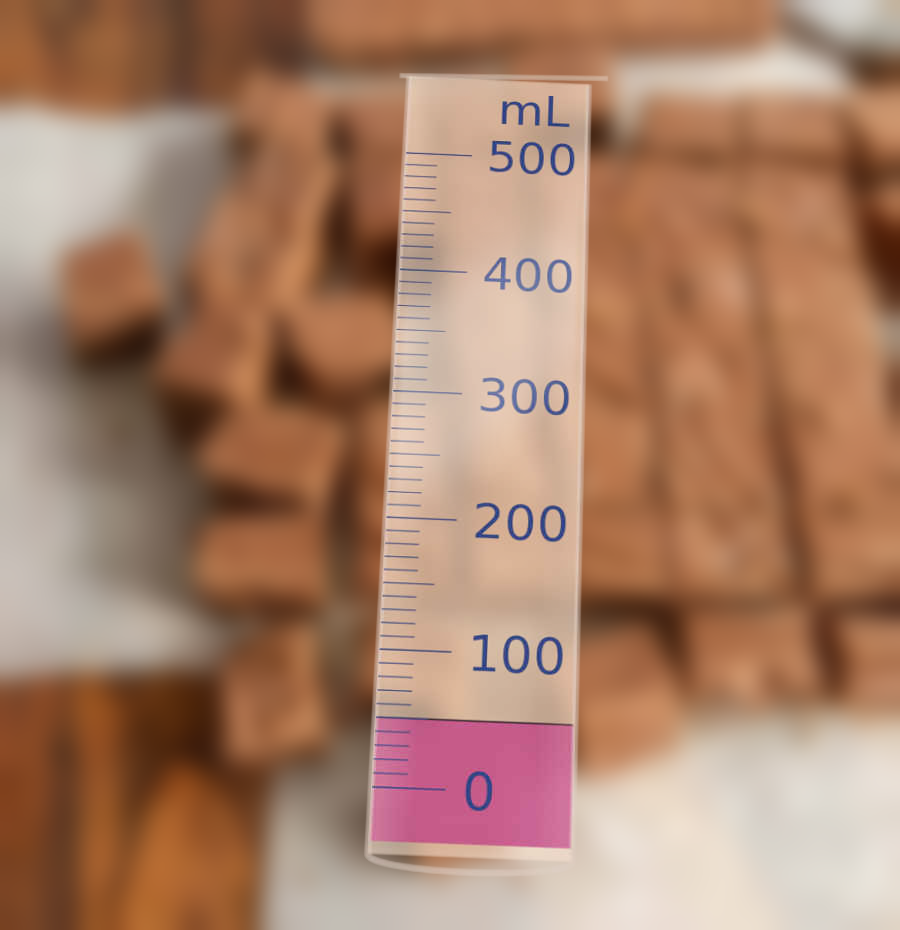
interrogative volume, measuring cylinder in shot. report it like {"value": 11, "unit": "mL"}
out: {"value": 50, "unit": "mL"}
